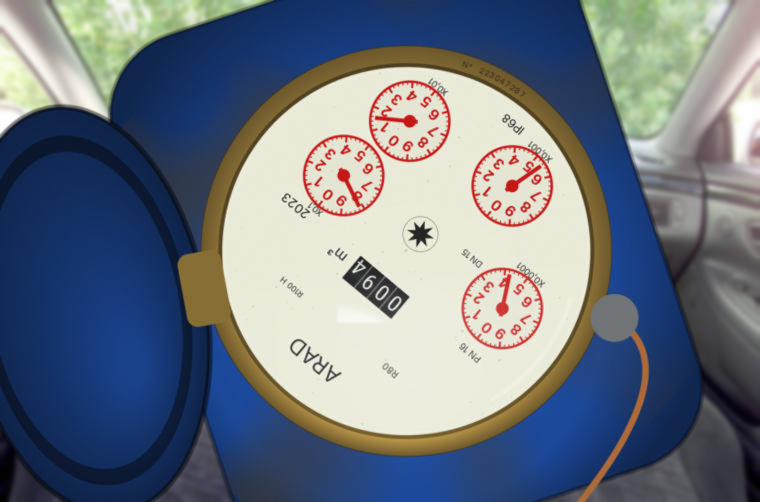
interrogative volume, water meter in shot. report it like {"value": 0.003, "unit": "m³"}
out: {"value": 93.8154, "unit": "m³"}
